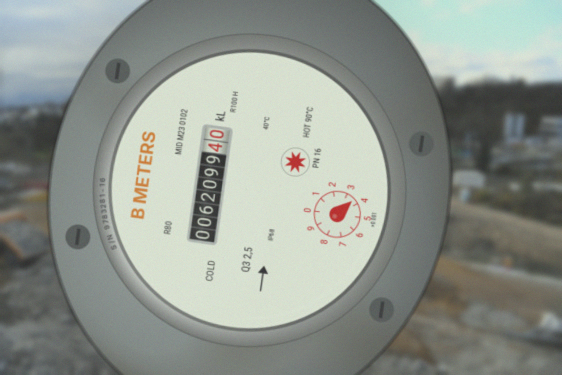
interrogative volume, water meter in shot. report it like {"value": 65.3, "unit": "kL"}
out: {"value": 62099.403, "unit": "kL"}
